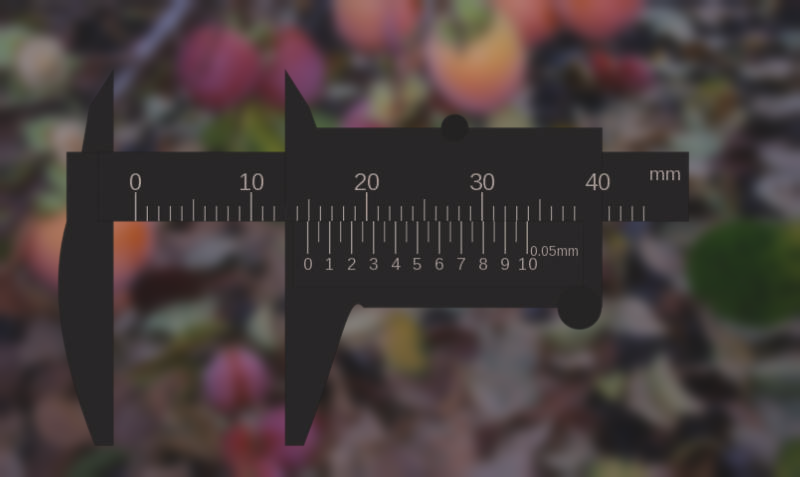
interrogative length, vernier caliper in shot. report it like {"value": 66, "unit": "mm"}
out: {"value": 14.9, "unit": "mm"}
